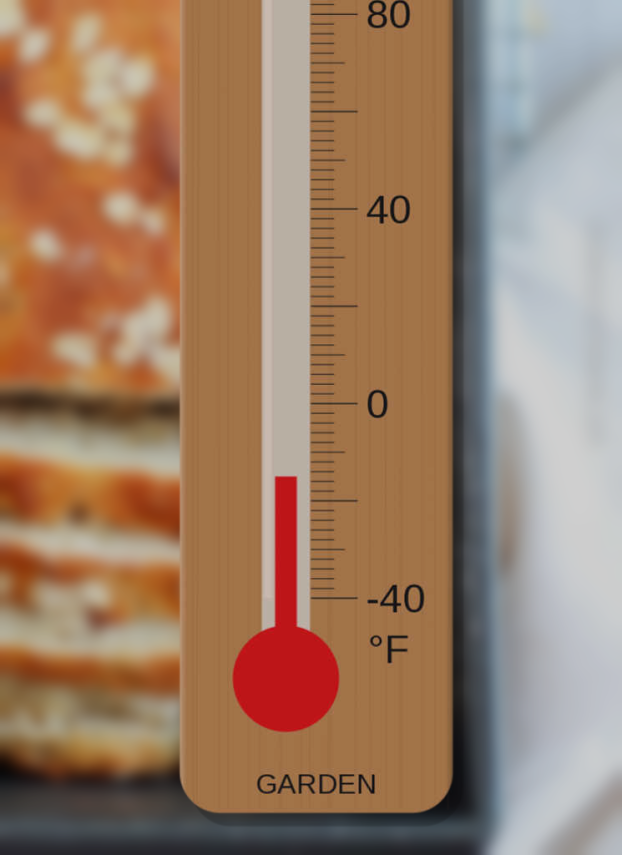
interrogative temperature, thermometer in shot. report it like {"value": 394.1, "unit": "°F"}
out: {"value": -15, "unit": "°F"}
